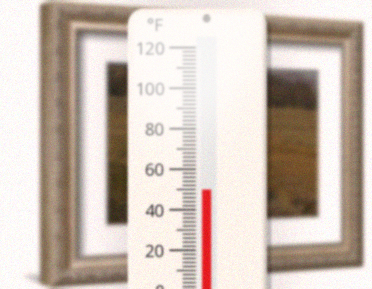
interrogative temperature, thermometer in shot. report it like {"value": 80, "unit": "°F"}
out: {"value": 50, "unit": "°F"}
